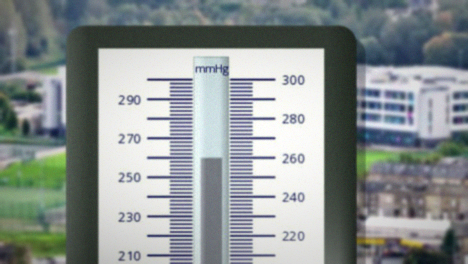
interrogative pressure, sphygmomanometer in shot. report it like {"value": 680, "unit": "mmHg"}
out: {"value": 260, "unit": "mmHg"}
